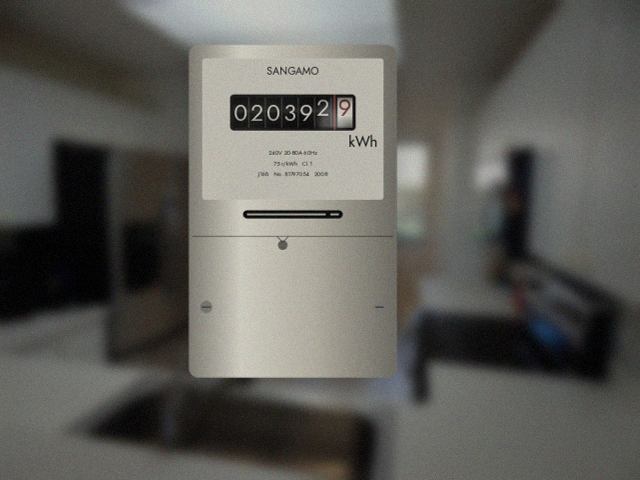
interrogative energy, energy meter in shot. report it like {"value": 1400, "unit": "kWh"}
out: {"value": 20392.9, "unit": "kWh"}
